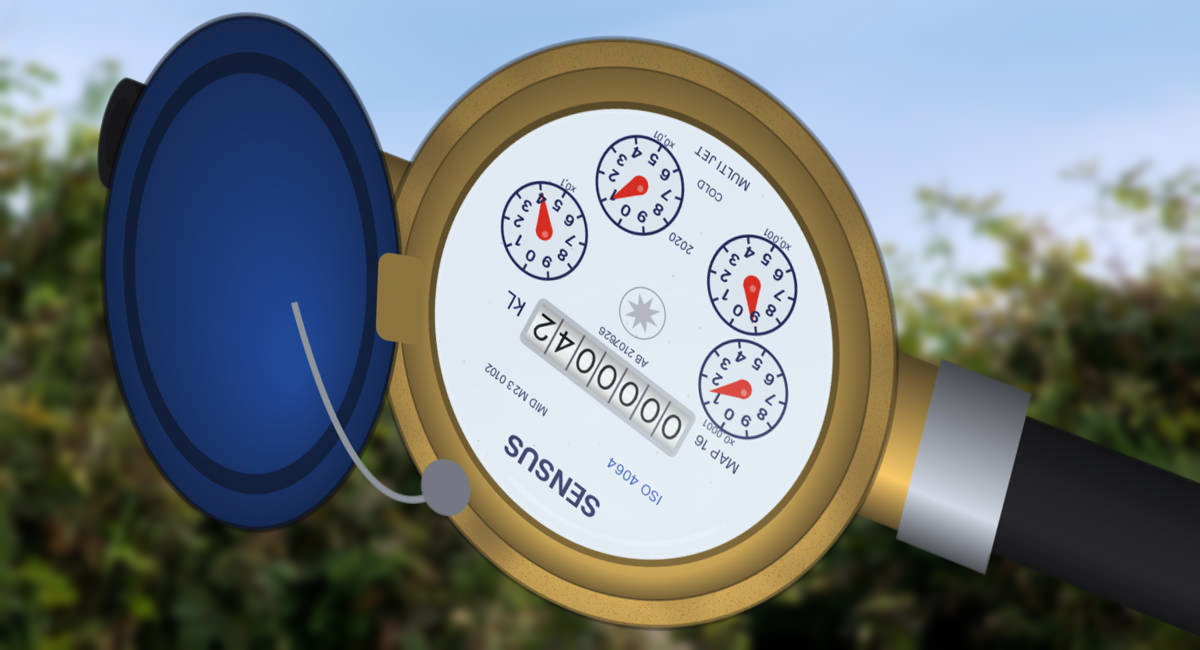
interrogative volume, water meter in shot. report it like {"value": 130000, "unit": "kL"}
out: {"value": 42.4091, "unit": "kL"}
